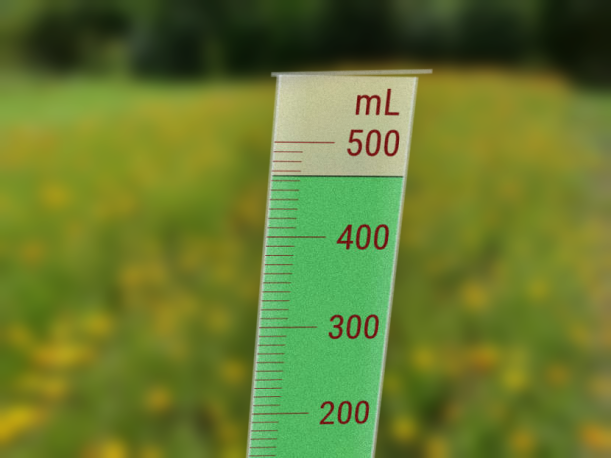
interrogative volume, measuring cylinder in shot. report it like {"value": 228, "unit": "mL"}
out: {"value": 465, "unit": "mL"}
